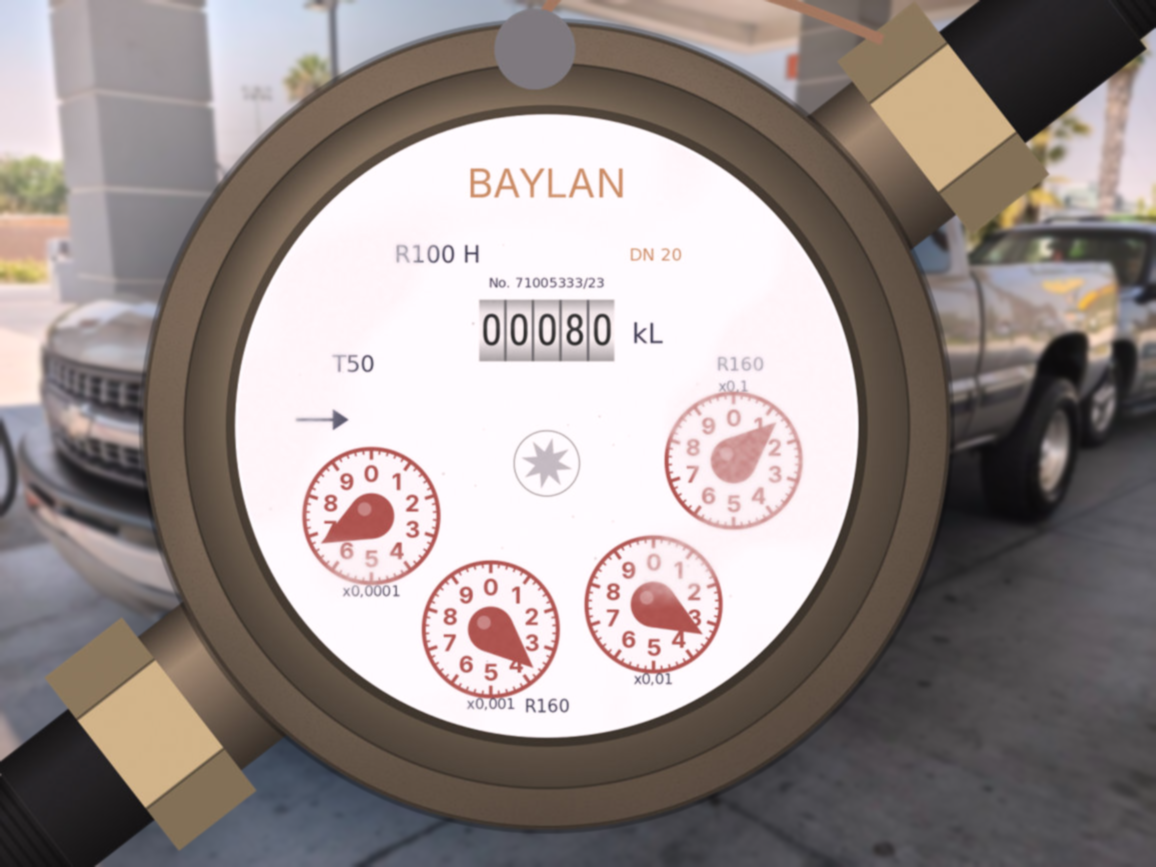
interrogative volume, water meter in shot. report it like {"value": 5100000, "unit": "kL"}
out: {"value": 80.1336, "unit": "kL"}
